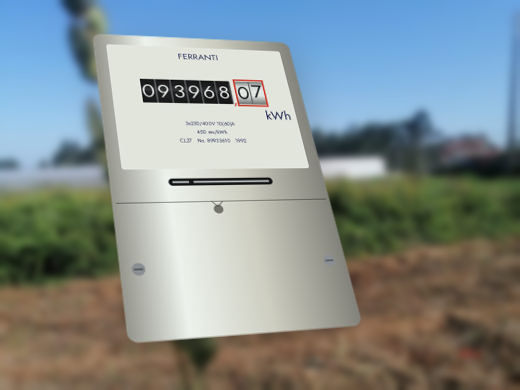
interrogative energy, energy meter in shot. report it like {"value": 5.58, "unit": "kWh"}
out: {"value": 93968.07, "unit": "kWh"}
